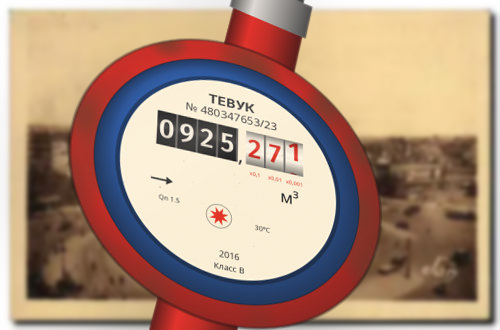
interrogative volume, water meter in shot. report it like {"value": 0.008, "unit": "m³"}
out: {"value": 925.271, "unit": "m³"}
